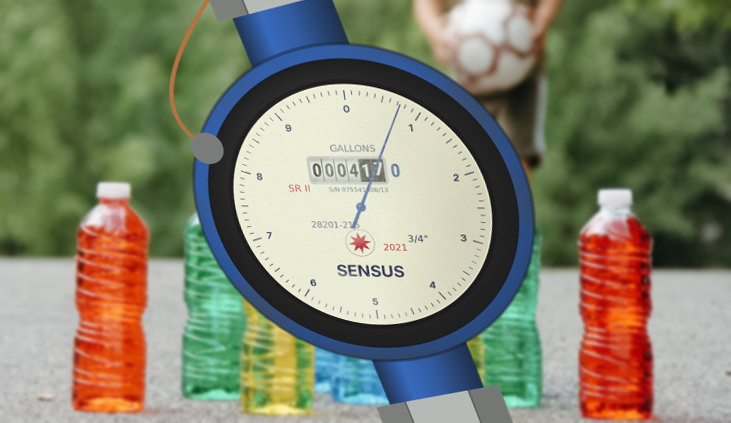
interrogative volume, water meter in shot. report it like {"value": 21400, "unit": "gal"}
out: {"value": 4170.7, "unit": "gal"}
